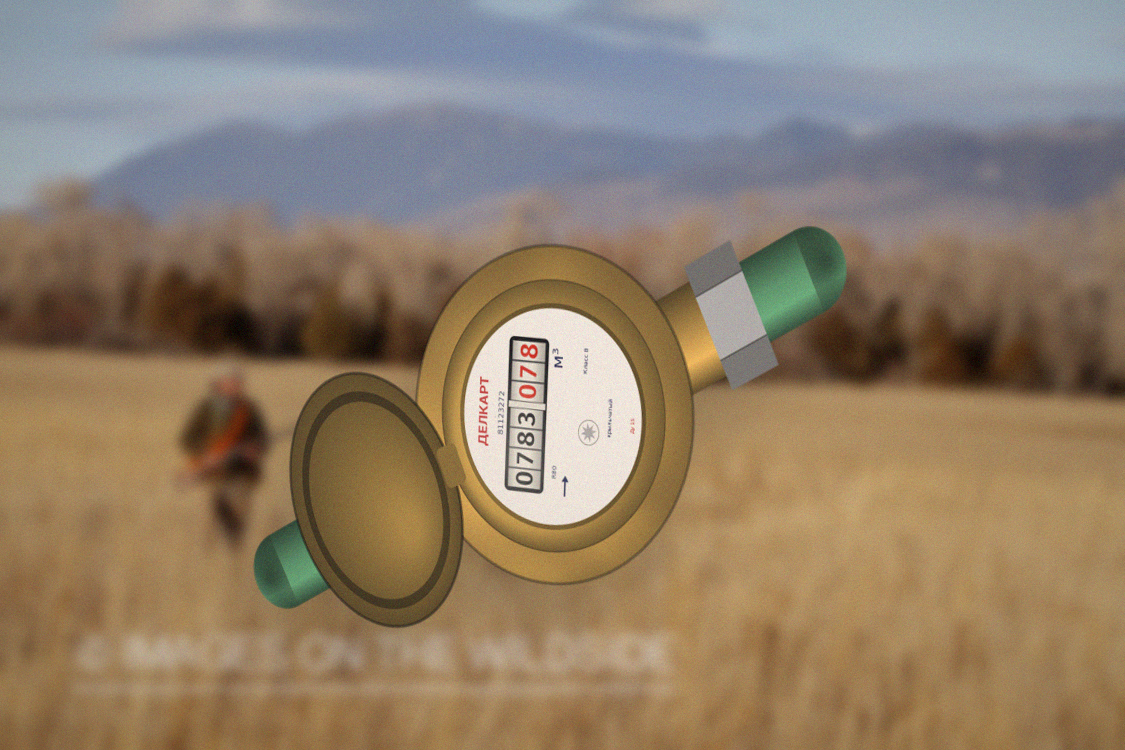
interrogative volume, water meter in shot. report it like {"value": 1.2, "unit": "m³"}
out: {"value": 783.078, "unit": "m³"}
